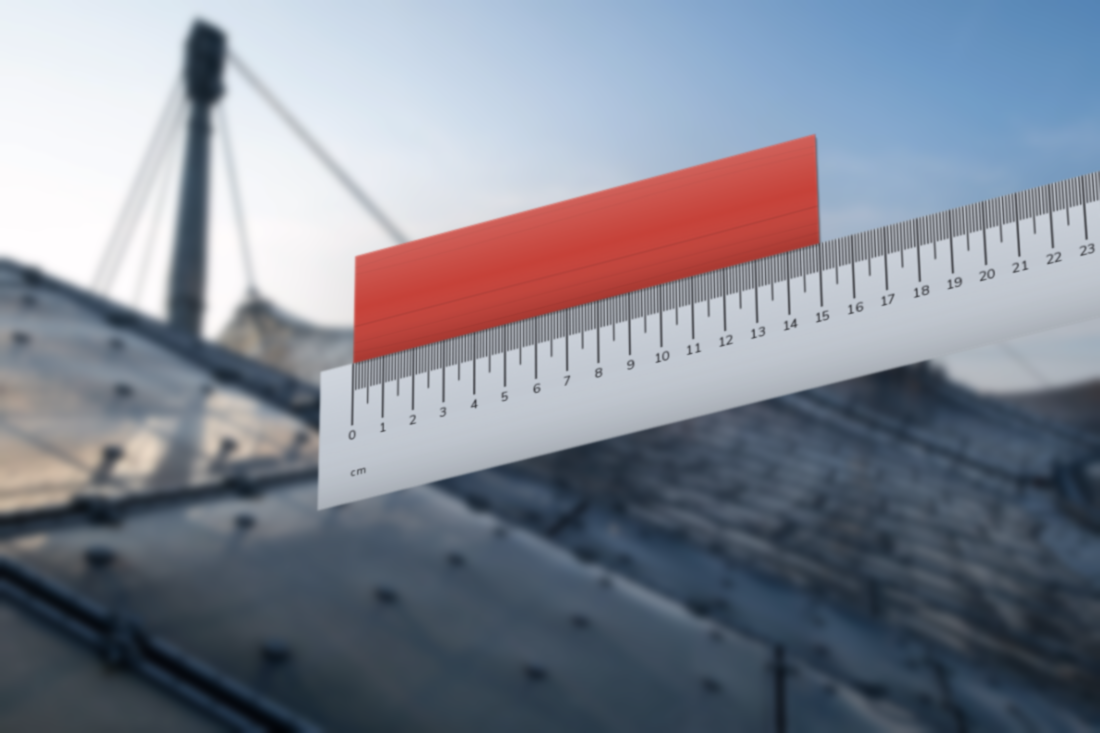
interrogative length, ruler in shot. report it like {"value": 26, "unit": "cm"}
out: {"value": 15, "unit": "cm"}
